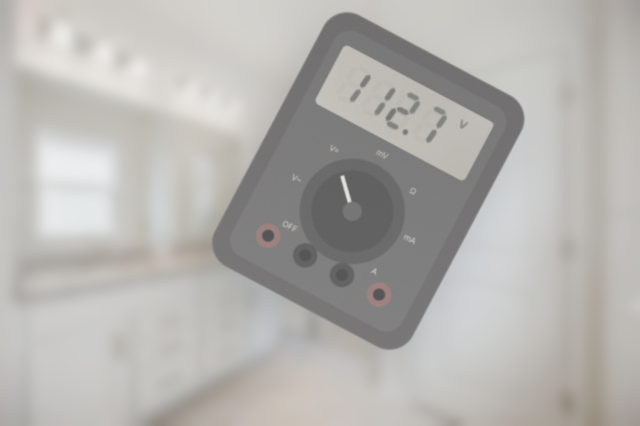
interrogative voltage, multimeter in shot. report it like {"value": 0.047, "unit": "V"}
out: {"value": 112.7, "unit": "V"}
